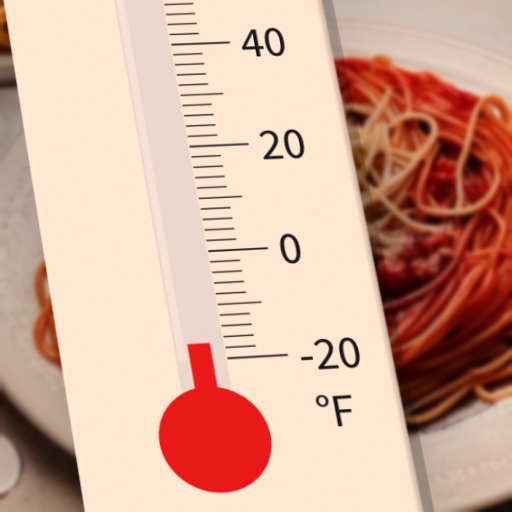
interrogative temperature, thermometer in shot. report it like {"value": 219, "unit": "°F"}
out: {"value": -17, "unit": "°F"}
